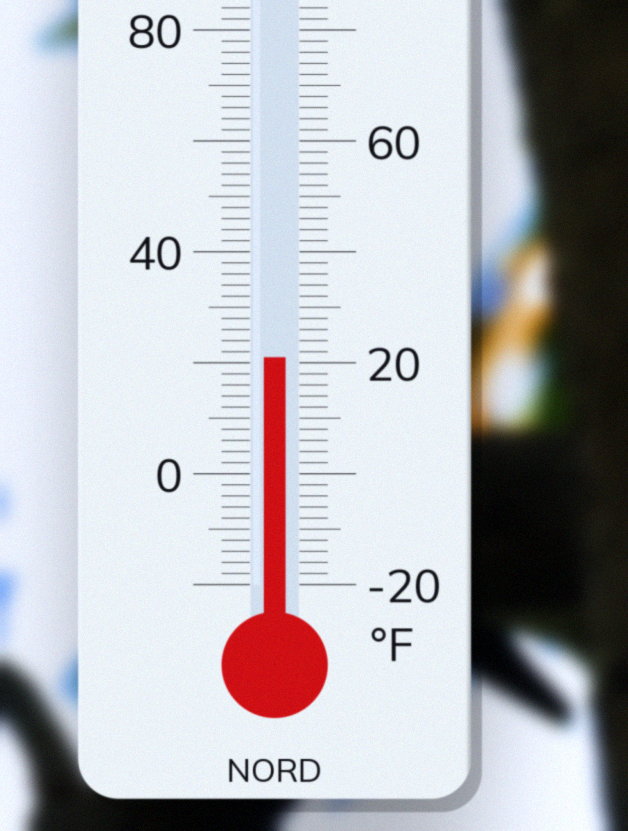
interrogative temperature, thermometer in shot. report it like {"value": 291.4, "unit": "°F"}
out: {"value": 21, "unit": "°F"}
